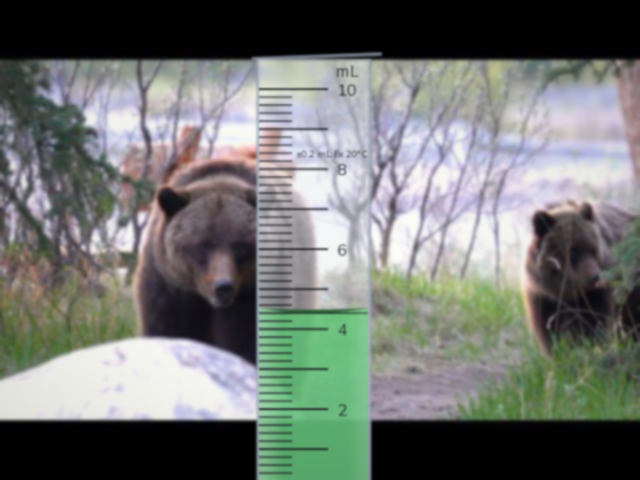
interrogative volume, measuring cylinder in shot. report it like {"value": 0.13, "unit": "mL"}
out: {"value": 4.4, "unit": "mL"}
